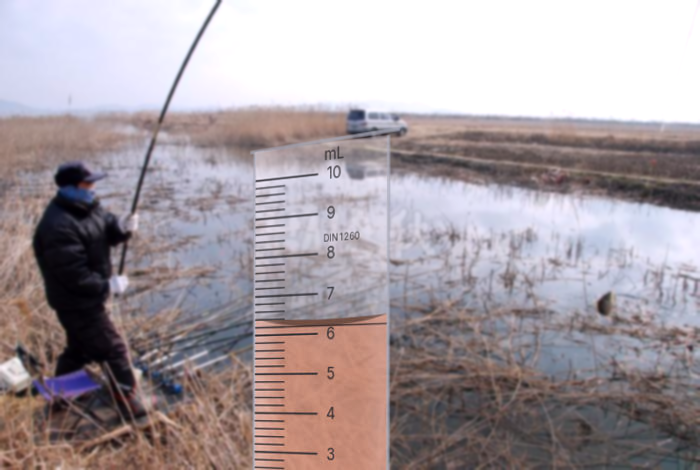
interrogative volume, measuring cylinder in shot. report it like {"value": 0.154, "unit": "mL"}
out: {"value": 6.2, "unit": "mL"}
